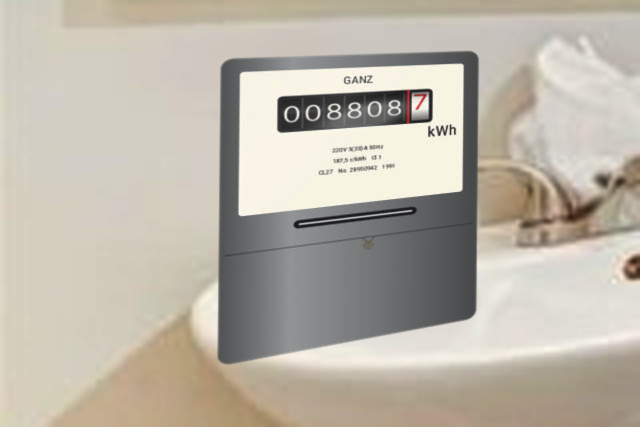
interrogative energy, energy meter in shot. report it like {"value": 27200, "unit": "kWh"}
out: {"value": 8808.7, "unit": "kWh"}
